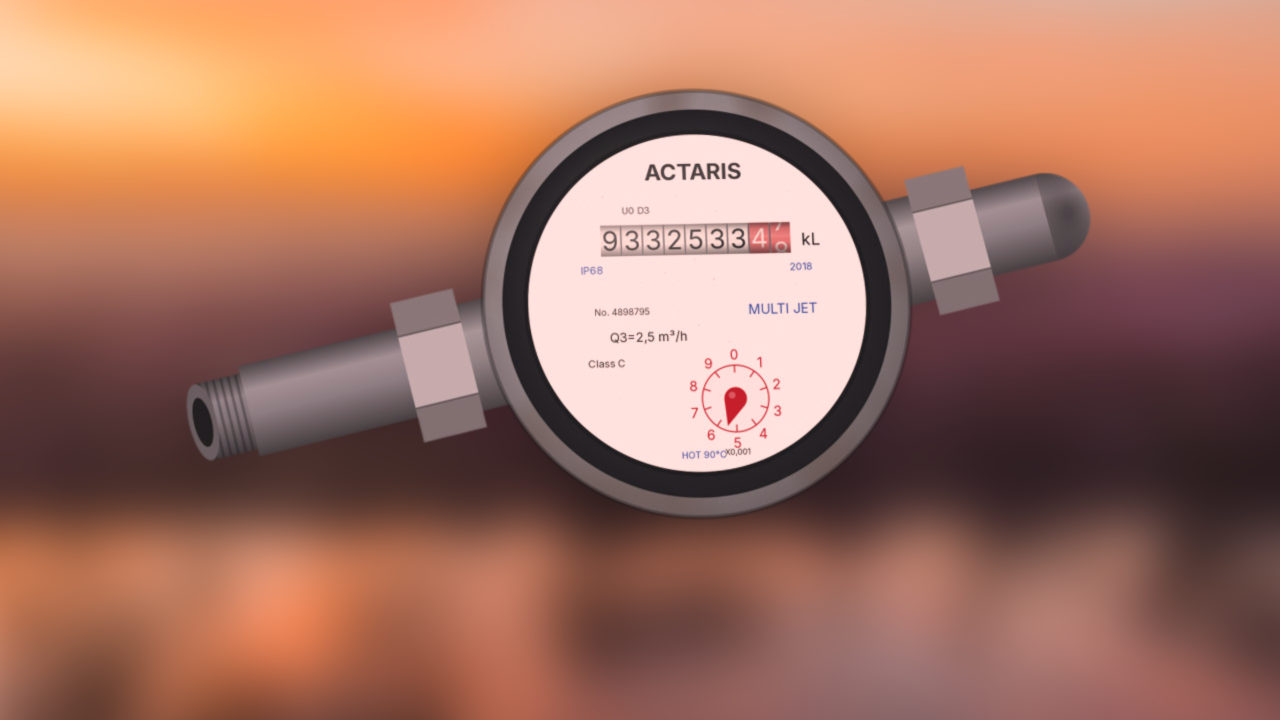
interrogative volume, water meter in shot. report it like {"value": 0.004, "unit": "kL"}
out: {"value": 9332533.475, "unit": "kL"}
